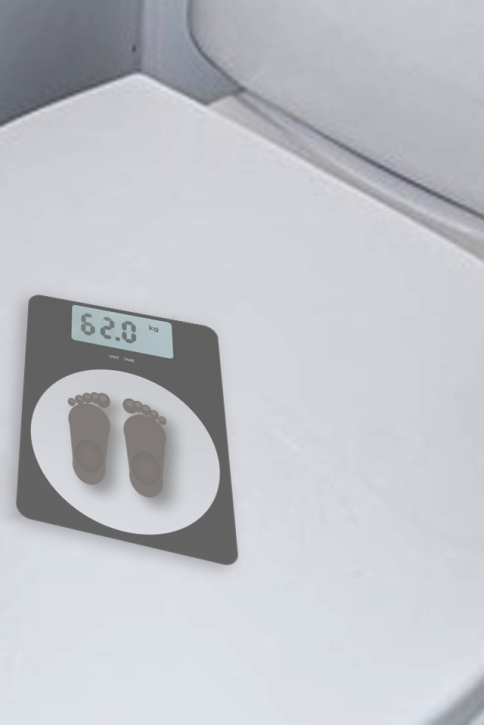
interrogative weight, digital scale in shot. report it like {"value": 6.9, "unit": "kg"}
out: {"value": 62.0, "unit": "kg"}
